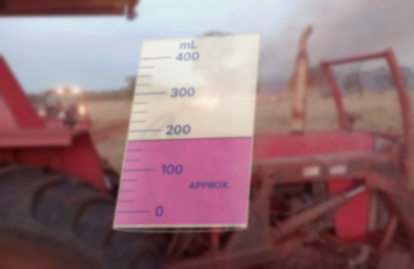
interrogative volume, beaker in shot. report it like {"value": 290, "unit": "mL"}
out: {"value": 175, "unit": "mL"}
